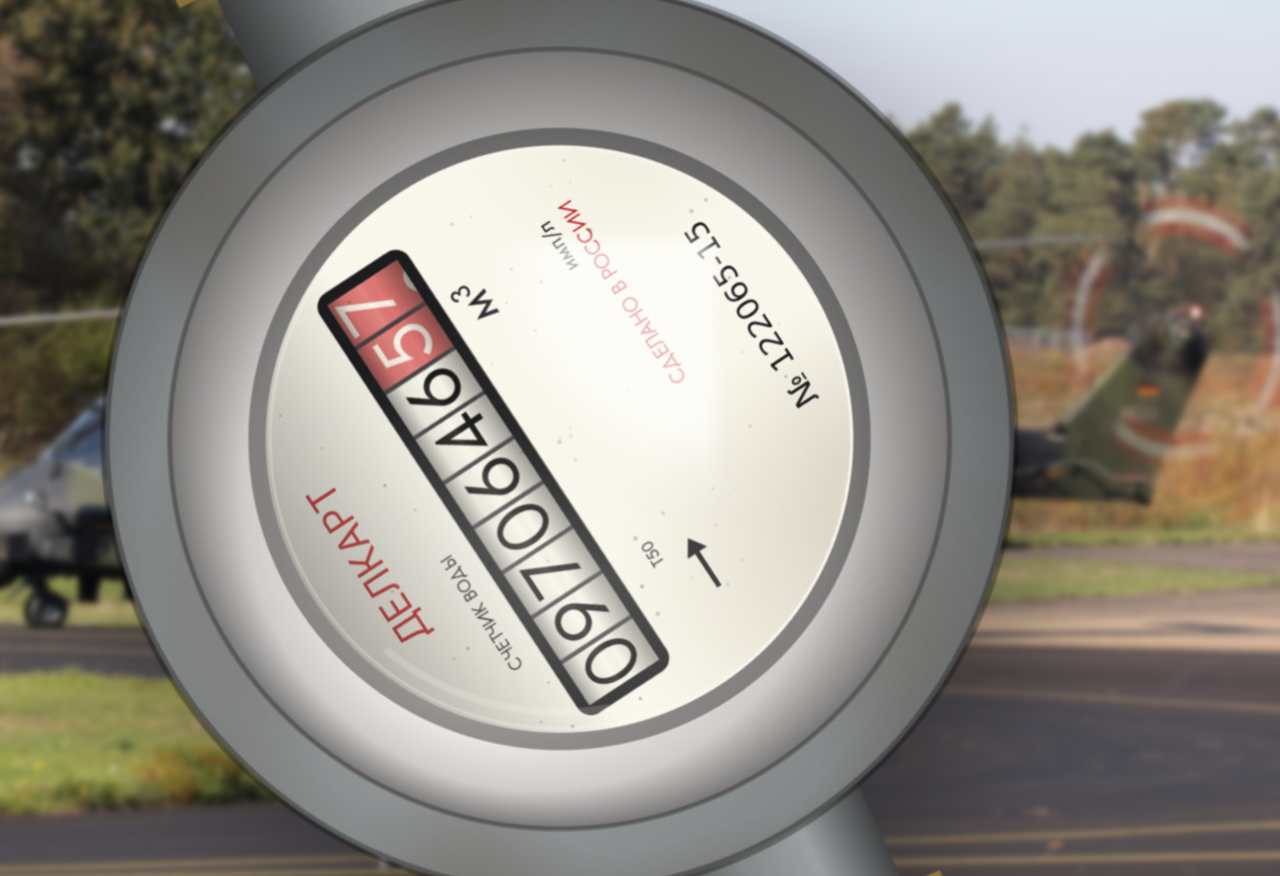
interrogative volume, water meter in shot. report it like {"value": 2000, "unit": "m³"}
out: {"value": 970646.57, "unit": "m³"}
